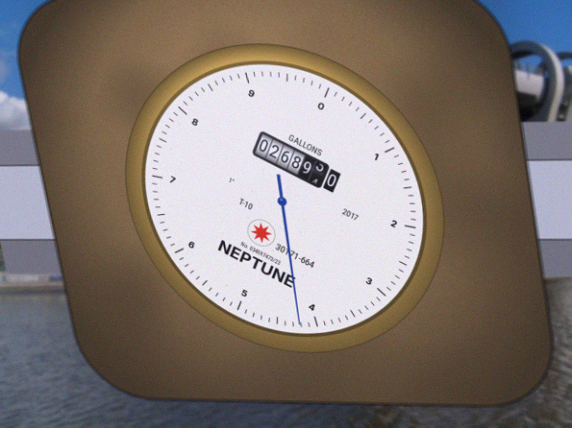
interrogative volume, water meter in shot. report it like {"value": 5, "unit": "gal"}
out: {"value": 268934.2, "unit": "gal"}
